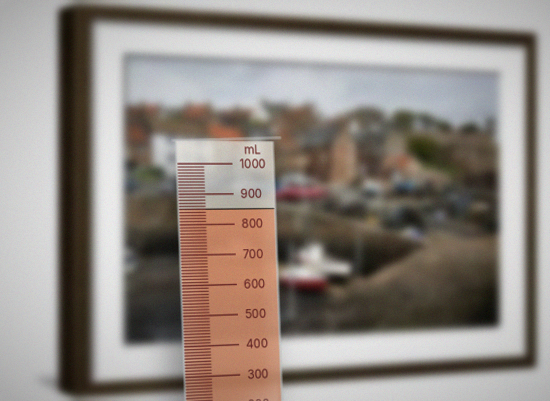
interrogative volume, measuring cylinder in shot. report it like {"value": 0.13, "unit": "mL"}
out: {"value": 850, "unit": "mL"}
